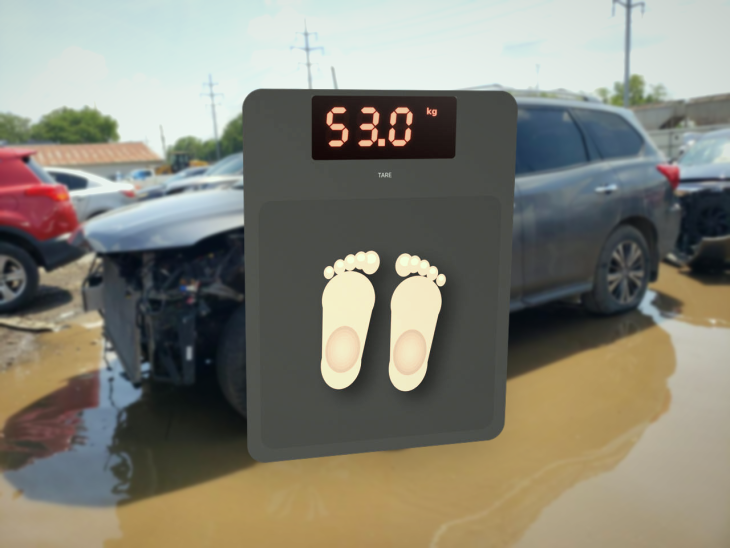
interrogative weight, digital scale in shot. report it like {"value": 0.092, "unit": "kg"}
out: {"value": 53.0, "unit": "kg"}
